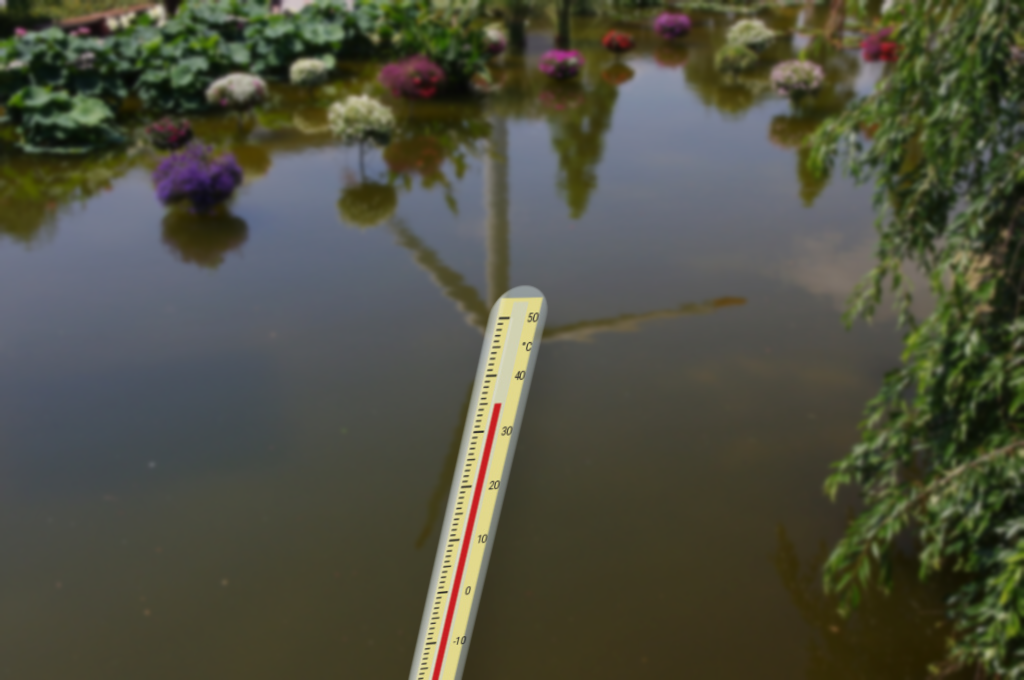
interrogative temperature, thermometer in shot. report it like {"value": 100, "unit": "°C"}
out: {"value": 35, "unit": "°C"}
